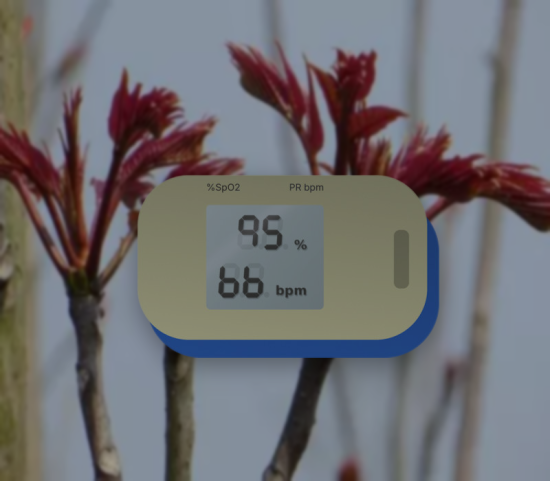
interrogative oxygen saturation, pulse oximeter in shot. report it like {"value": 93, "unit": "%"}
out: {"value": 95, "unit": "%"}
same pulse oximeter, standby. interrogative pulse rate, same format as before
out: {"value": 66, "unit": "bpm"}
